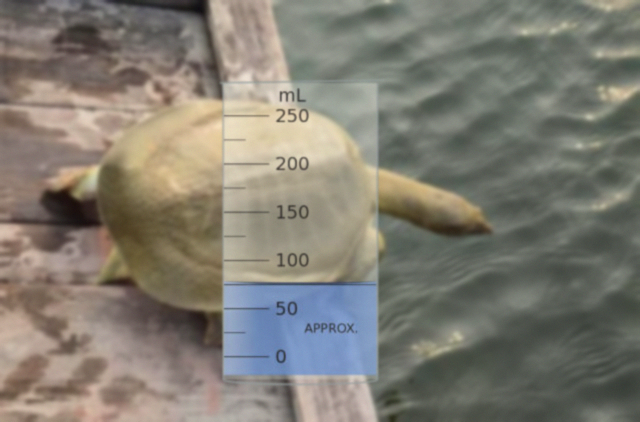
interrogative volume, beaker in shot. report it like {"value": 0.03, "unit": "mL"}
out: {"value": 75, "unit": "mL"}
